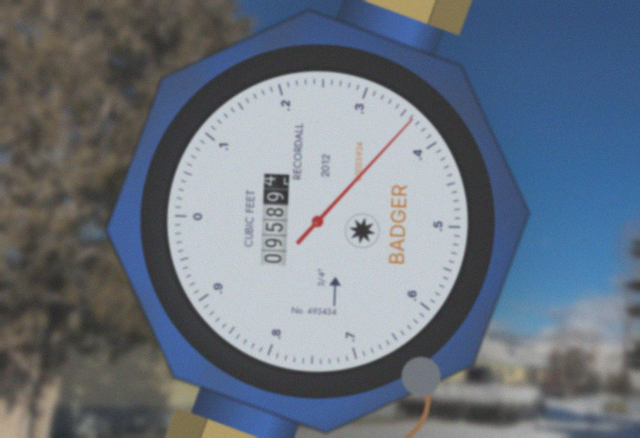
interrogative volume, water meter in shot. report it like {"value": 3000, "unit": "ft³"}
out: {"value": 95894.36, "unit": "ft³"}
